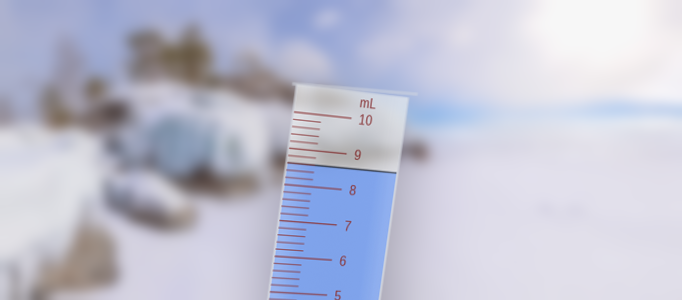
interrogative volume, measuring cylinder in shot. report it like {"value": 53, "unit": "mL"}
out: {"value": 8.6, "unit": "mL"}
